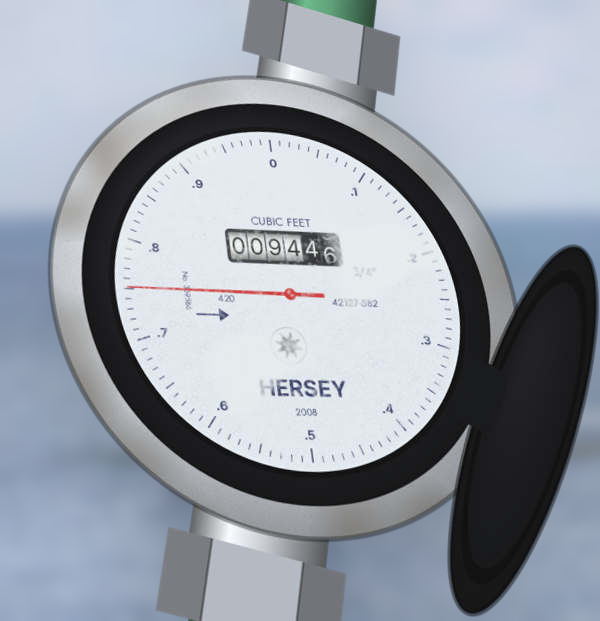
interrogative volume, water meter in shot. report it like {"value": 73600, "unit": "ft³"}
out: {"value": 9445.75, "unit": "ft³"}
